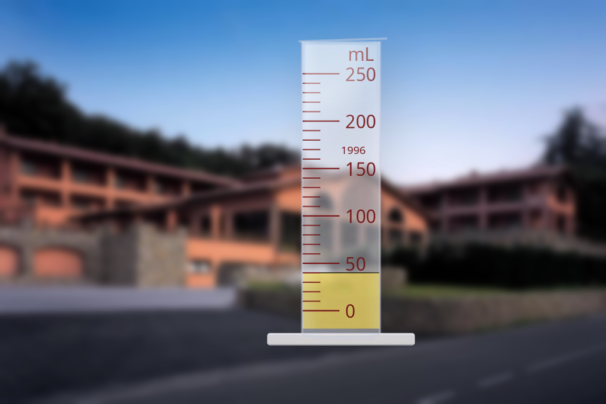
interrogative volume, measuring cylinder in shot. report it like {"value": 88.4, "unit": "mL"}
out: {"value": 40, "unit": "mL"}
